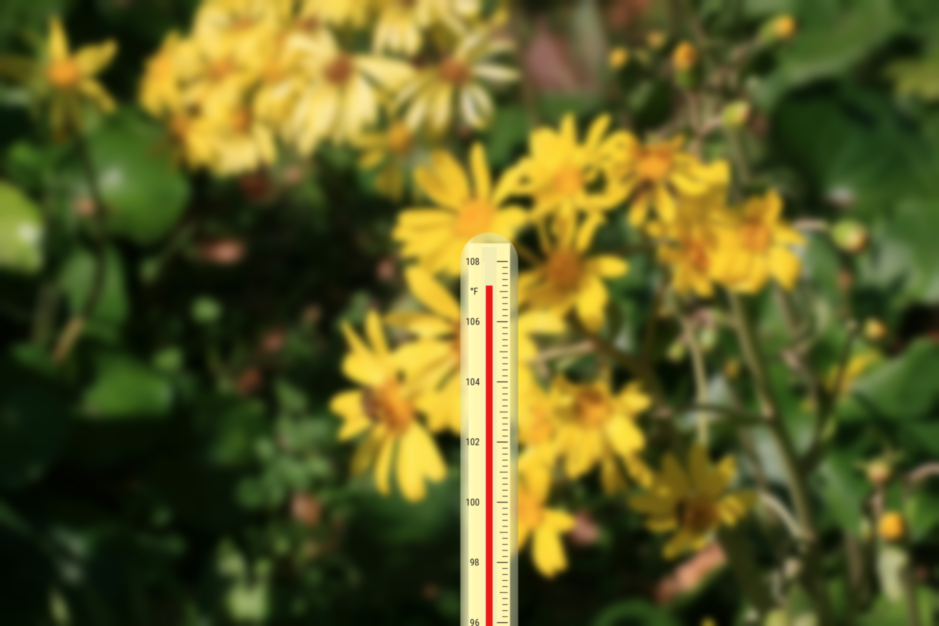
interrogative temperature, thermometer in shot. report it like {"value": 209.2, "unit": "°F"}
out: {"value": 107.2, "unit": "°F"}
